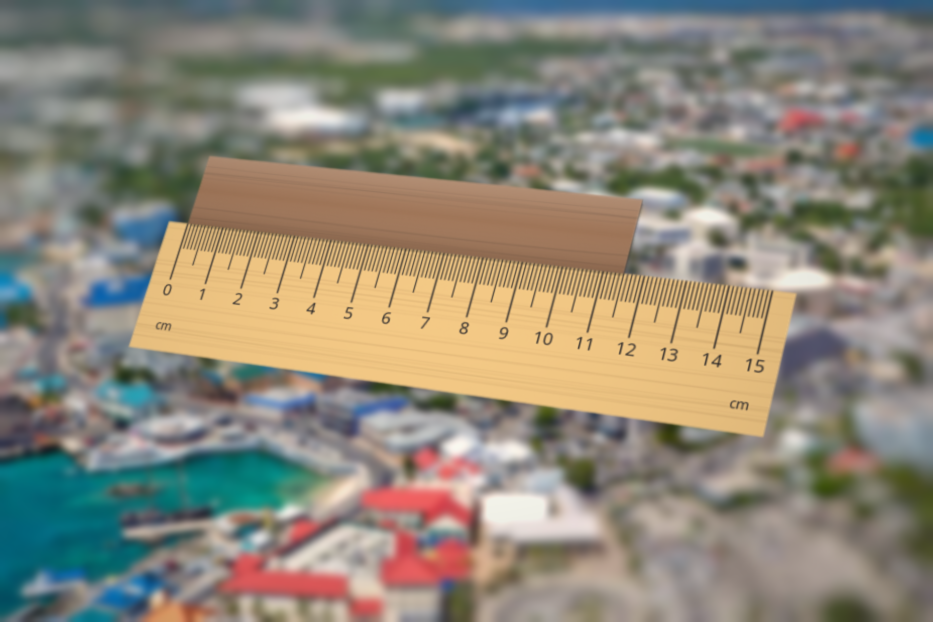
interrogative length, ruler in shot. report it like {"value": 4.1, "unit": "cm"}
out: {"value": 11.5, "unit": "cm"}
